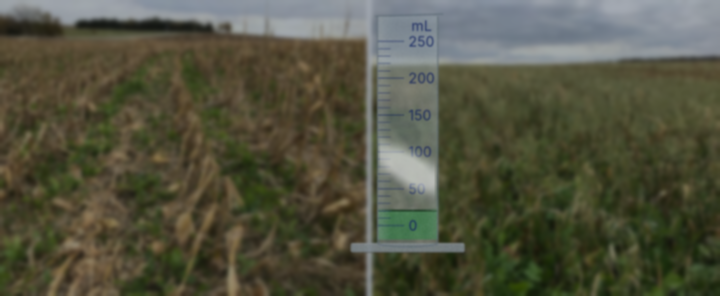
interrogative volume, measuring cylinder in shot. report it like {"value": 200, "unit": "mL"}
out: {"value": 20, "unit": "mL"}
